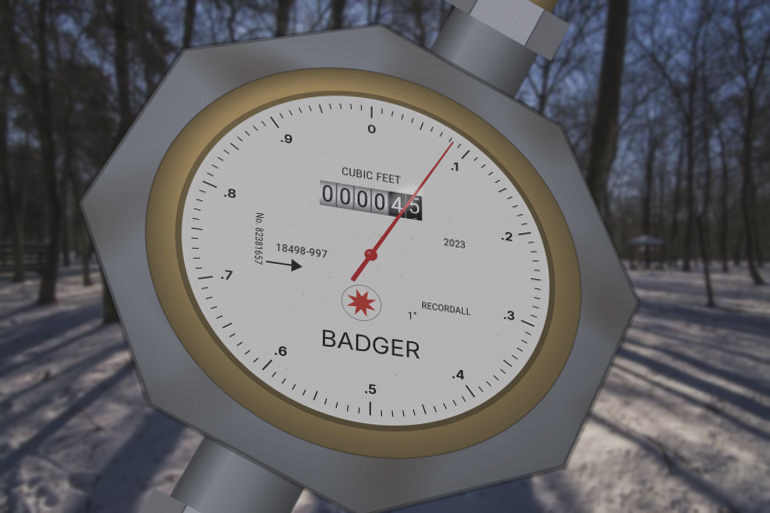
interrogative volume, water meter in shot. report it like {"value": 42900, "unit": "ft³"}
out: {"value": 45.08, "unit": "ft³"}
